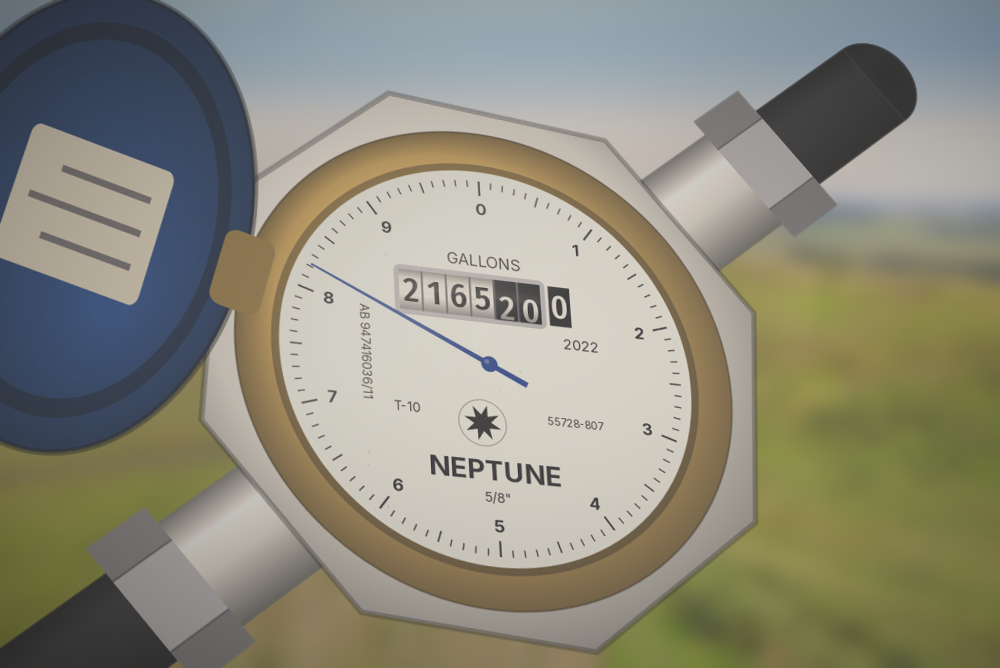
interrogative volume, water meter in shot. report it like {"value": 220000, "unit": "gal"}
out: {"value": 2165198.2, "unit": "gal"}
